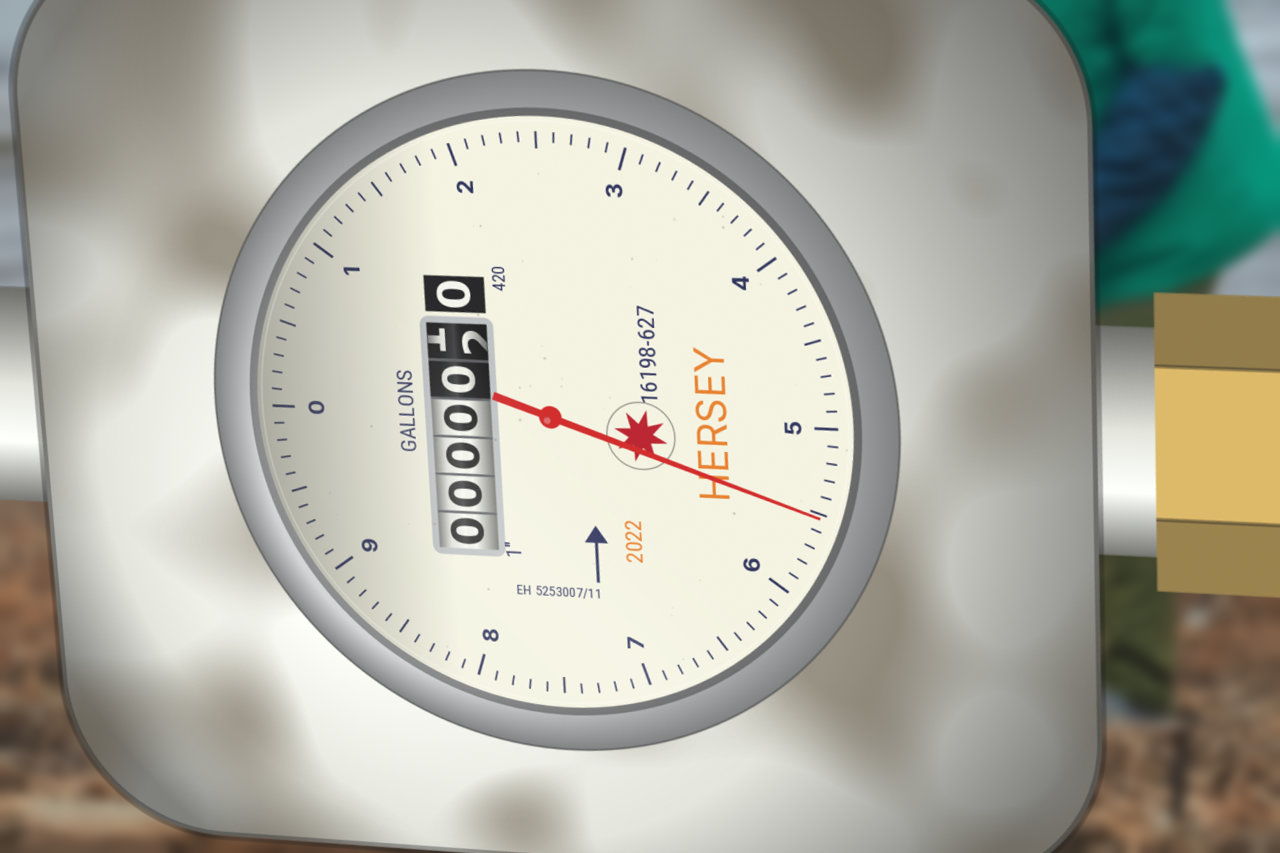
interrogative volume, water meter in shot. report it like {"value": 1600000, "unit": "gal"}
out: {"value": 15.5, "unit": "gal"}
